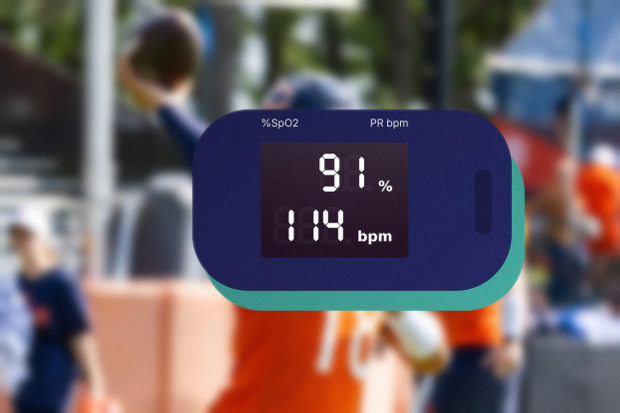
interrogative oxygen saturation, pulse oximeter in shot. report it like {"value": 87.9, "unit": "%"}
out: {"value": 91, "unit": "%"}
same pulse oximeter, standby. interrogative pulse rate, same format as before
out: {"value": 114, "unit": "bpm"}
